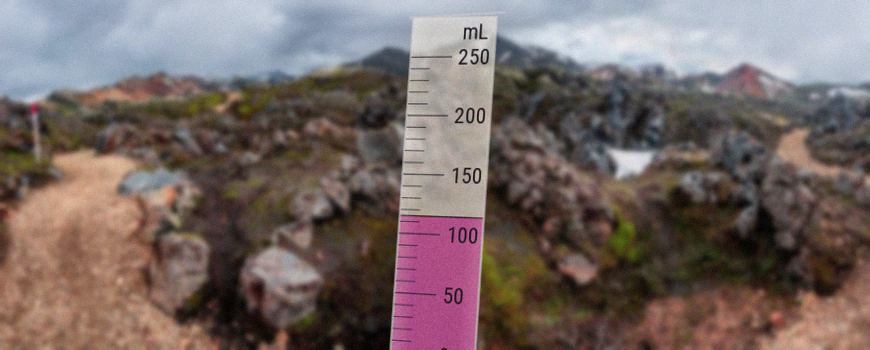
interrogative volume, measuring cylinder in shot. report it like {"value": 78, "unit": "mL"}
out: {"value": 115, "unit": "mL"}
